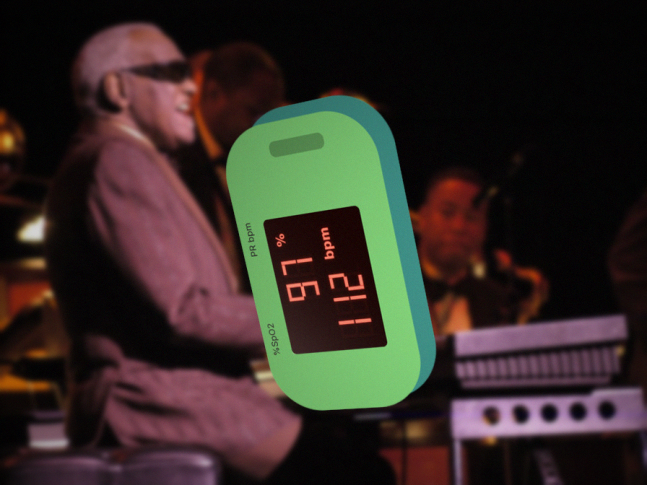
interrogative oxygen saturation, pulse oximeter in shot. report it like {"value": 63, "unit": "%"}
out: {"value": 97, "unit": "%"}
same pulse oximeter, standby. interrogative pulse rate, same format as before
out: {"value": 112, "unit": "bpm"}
